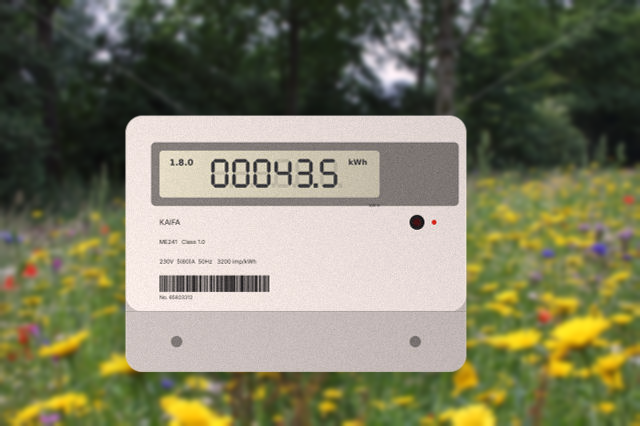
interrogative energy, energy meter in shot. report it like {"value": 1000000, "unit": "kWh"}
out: {"value": 43.5, "unit": "kWh"}
